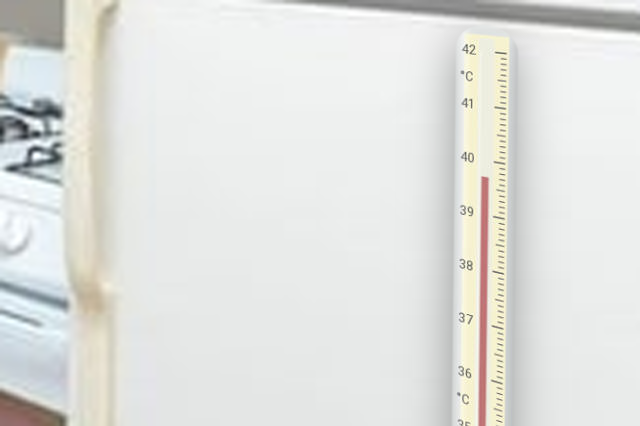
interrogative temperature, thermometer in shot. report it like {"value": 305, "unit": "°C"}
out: {"value": 39.7, "unit": "°C"}
